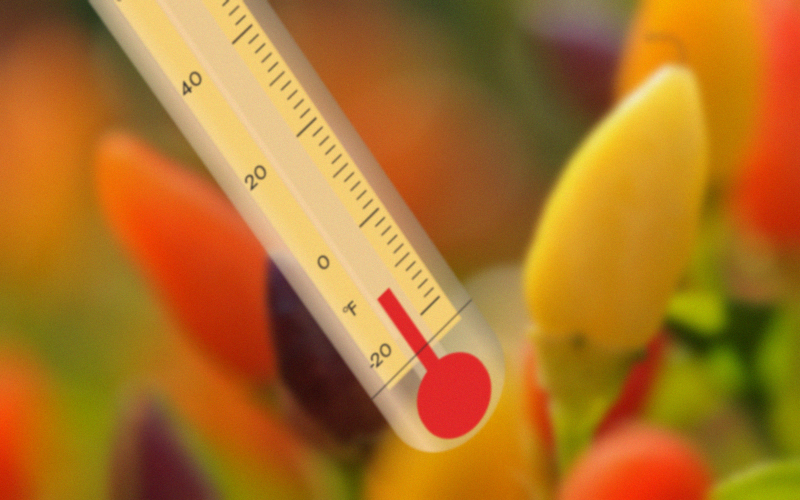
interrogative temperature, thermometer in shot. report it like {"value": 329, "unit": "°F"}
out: {"value": -12, "unit": "°F"}
